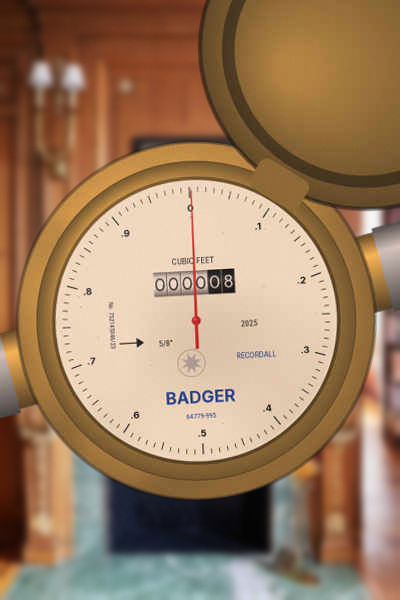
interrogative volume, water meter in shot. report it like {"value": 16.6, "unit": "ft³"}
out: {"value": 8.00, "unit": "ft³"}
